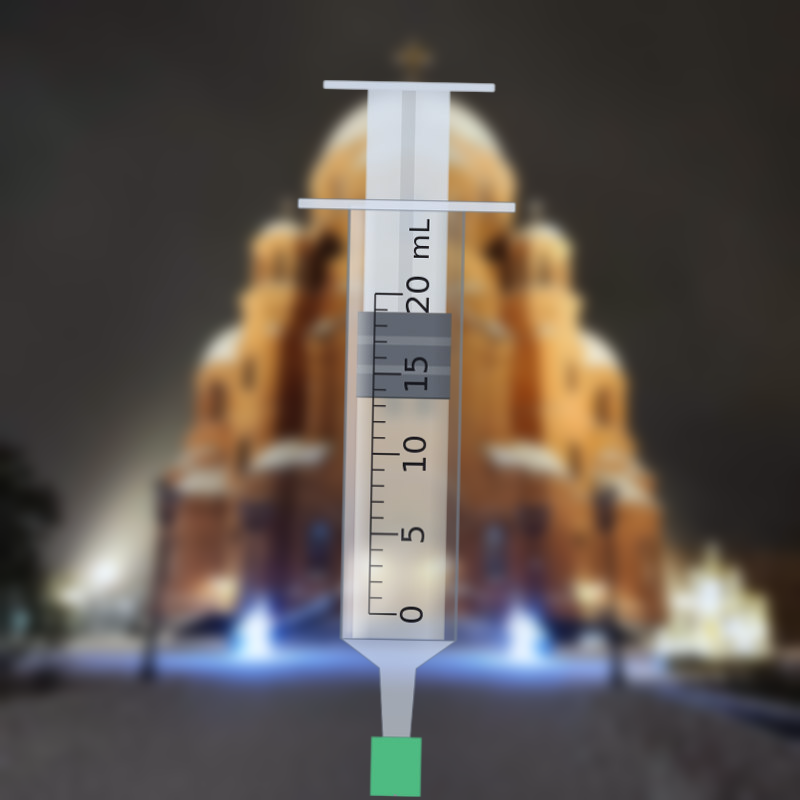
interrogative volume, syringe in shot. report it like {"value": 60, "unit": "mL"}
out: {"value": 13.5, "unit": "mL"}
